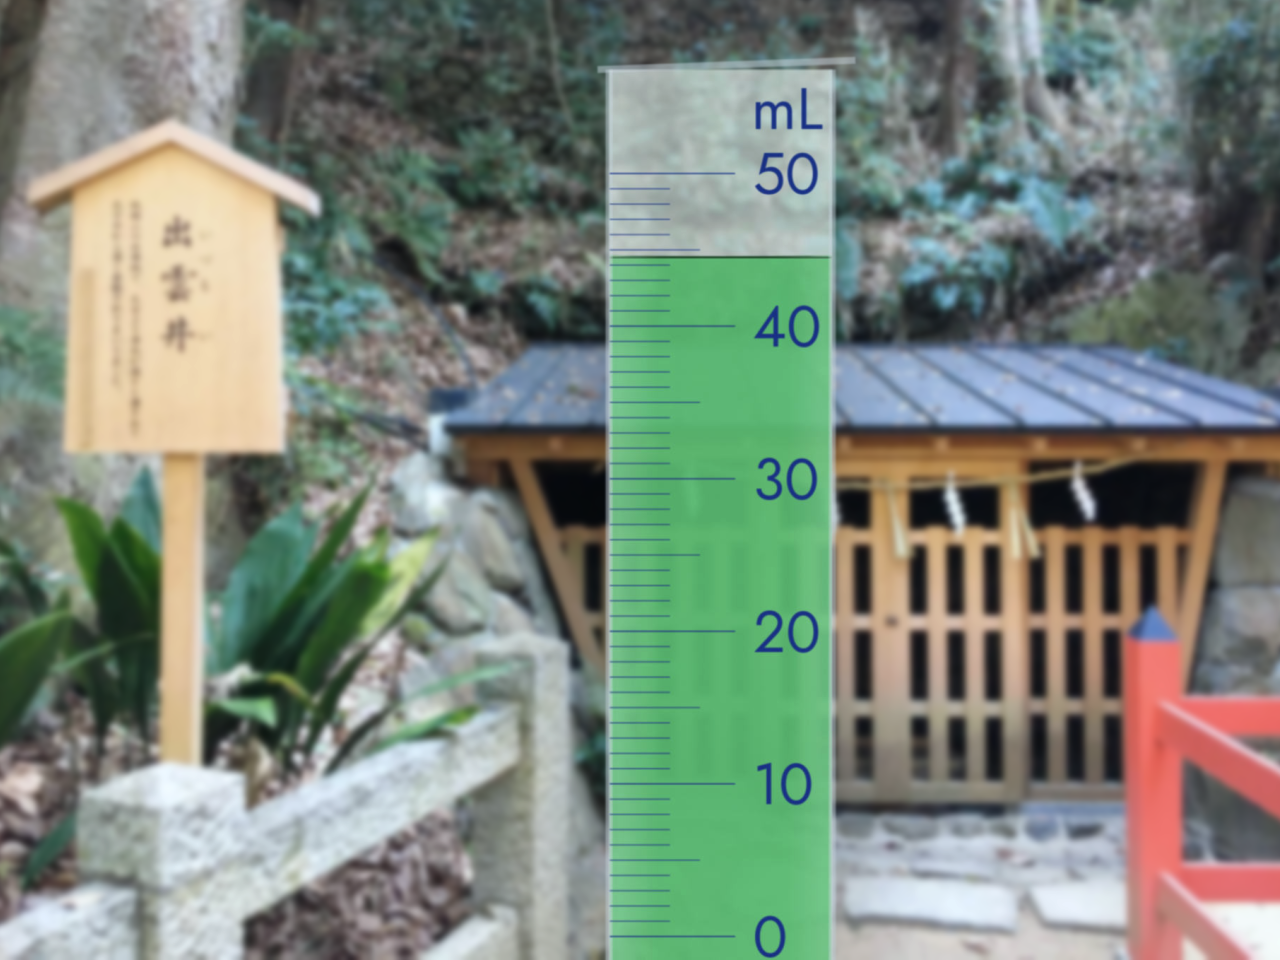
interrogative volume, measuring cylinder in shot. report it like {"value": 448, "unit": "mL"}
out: {"value": 44.5, "unit": "mL"}
